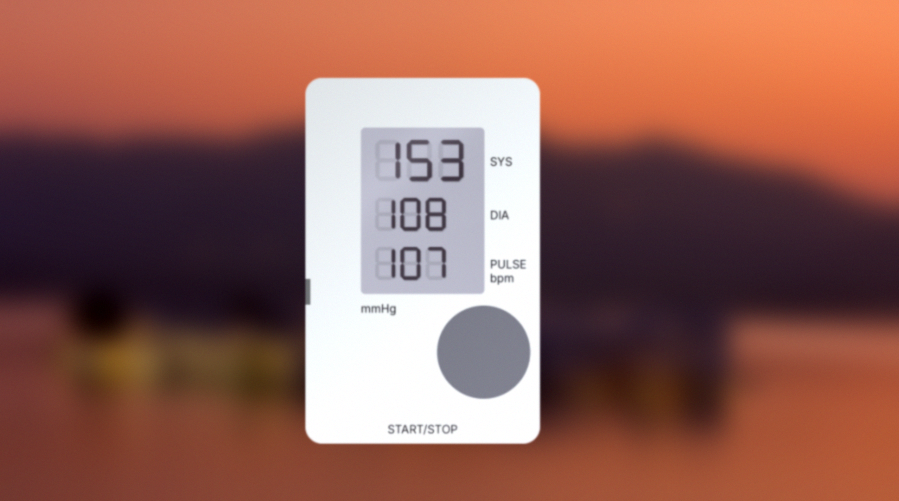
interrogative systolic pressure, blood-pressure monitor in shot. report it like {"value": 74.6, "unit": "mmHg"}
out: {"value": 153, "unit": "mmHg"}
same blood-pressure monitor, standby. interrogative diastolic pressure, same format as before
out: {"value": 108, "unit": "mmHg"}
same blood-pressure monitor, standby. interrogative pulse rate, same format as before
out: {"value": 107, "unit": "bpm"}
